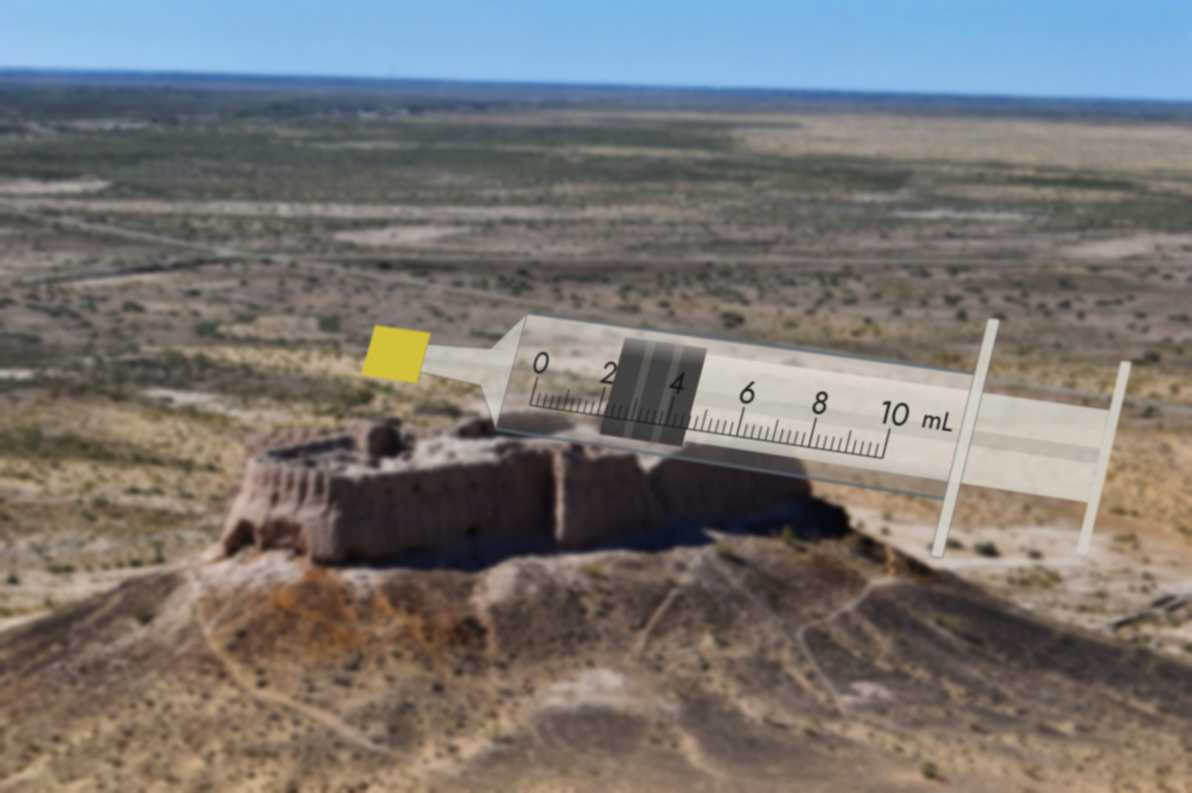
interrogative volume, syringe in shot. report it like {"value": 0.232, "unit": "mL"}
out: {"value": 2.2, "unit": "mL"}
